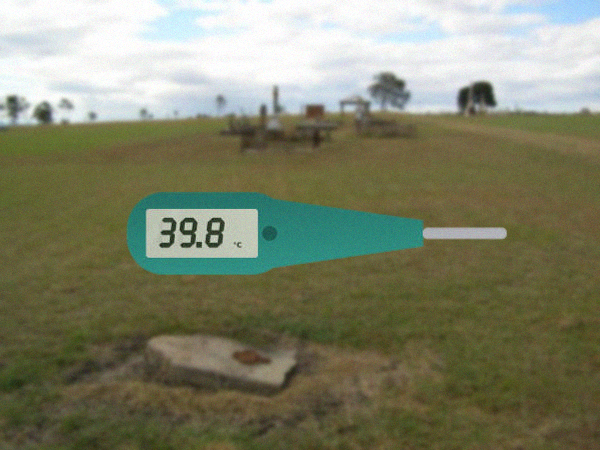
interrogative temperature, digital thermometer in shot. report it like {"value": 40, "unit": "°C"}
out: {"value": 39.8, "unit": "°C"}
